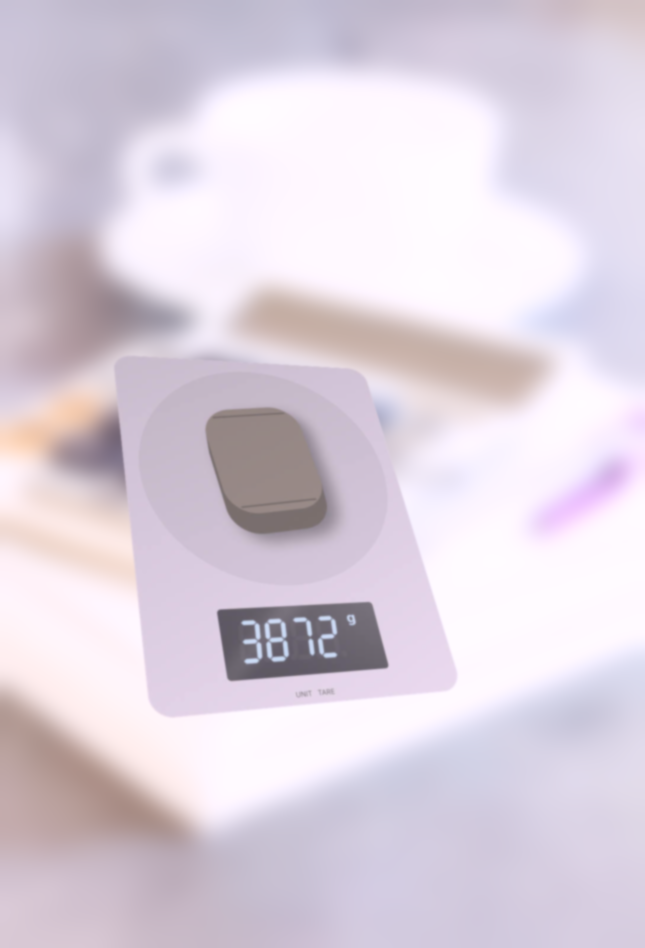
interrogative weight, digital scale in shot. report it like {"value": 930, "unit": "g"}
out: {"value": 3872, "unit": "g"}
